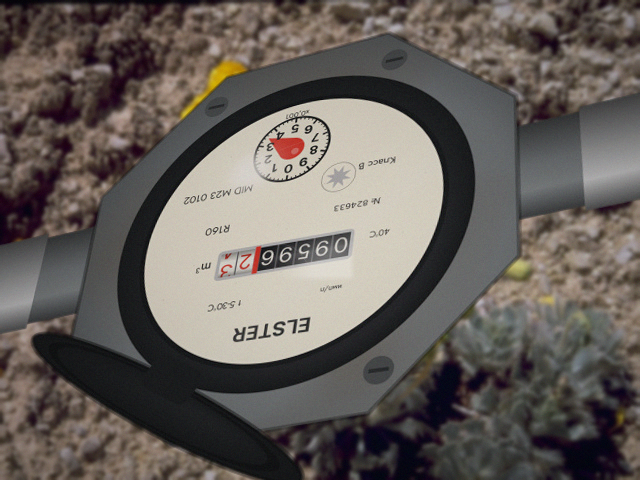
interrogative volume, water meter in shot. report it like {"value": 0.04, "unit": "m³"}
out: {"value": 9596.233, "unit": "m³"}
